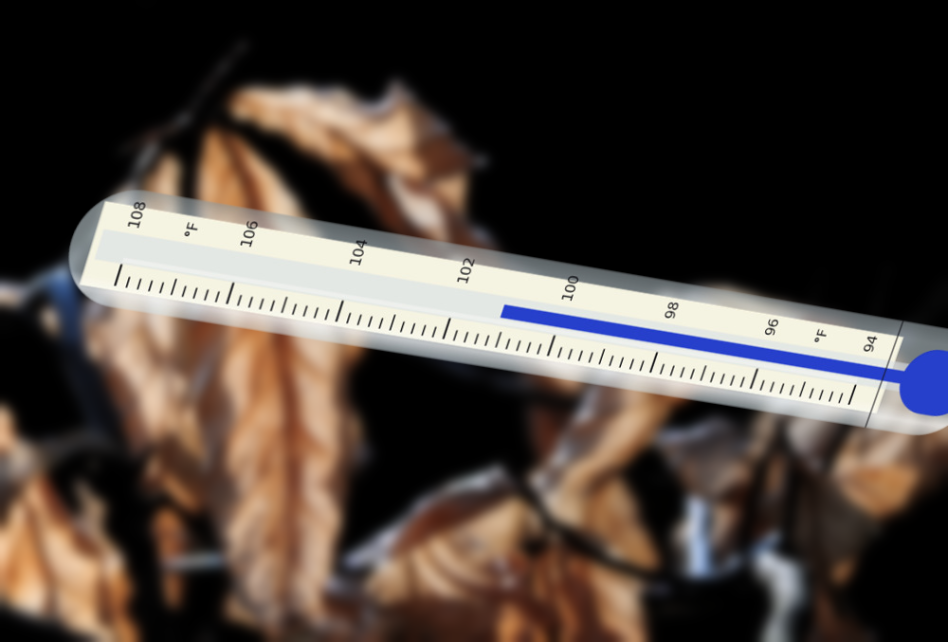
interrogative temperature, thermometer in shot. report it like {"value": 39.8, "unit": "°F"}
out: {"value": 101.1, "unit": "°F"}
